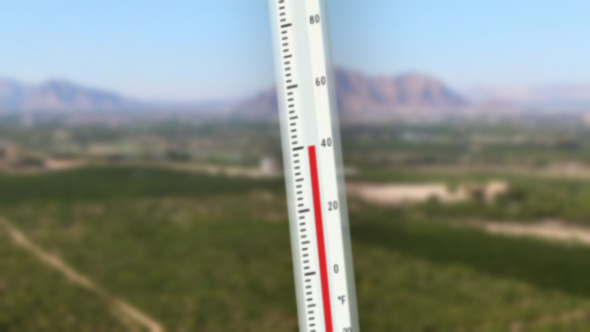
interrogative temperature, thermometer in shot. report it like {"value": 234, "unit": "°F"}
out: {"value": 40, "unit": "°F"}
